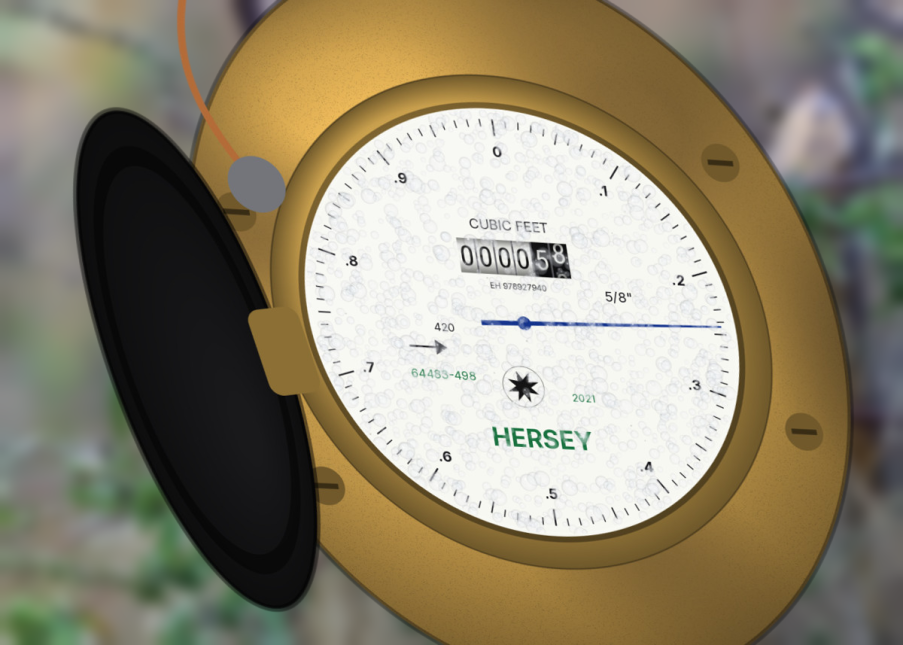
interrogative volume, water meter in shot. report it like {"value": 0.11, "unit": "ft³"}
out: {"value": 58.24, "unit": "ft³"}
